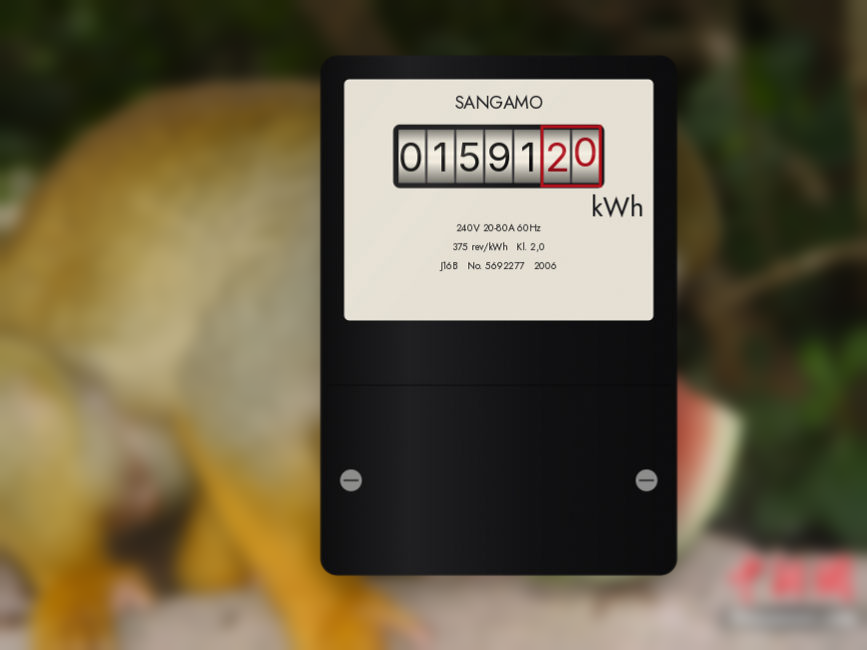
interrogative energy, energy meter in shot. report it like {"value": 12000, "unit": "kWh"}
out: {"value": 1591.20, "unit": "kWh"}
